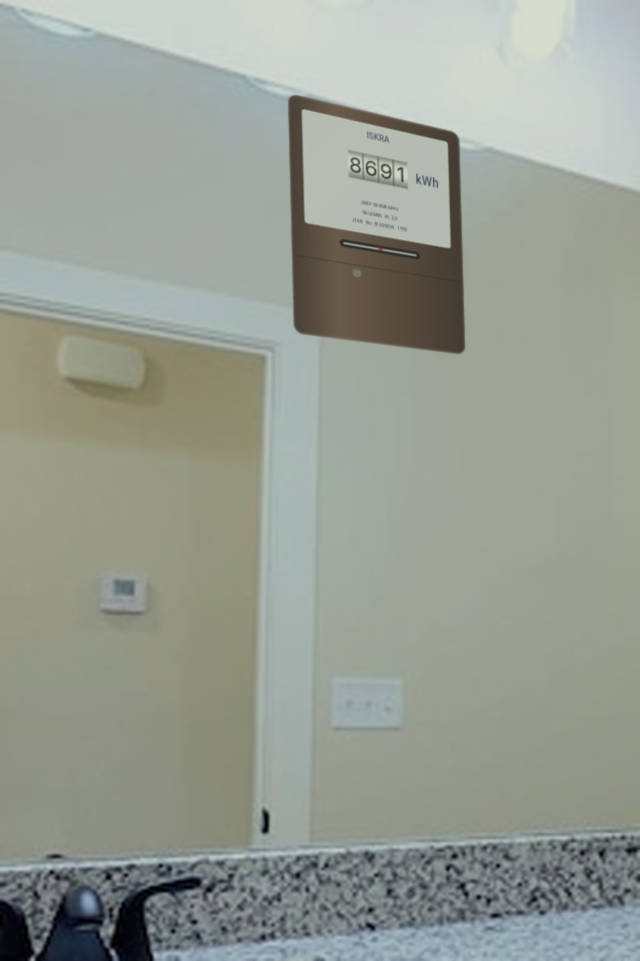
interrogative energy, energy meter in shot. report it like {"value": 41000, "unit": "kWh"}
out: {"value": 8691, "unit": "kWh"}
